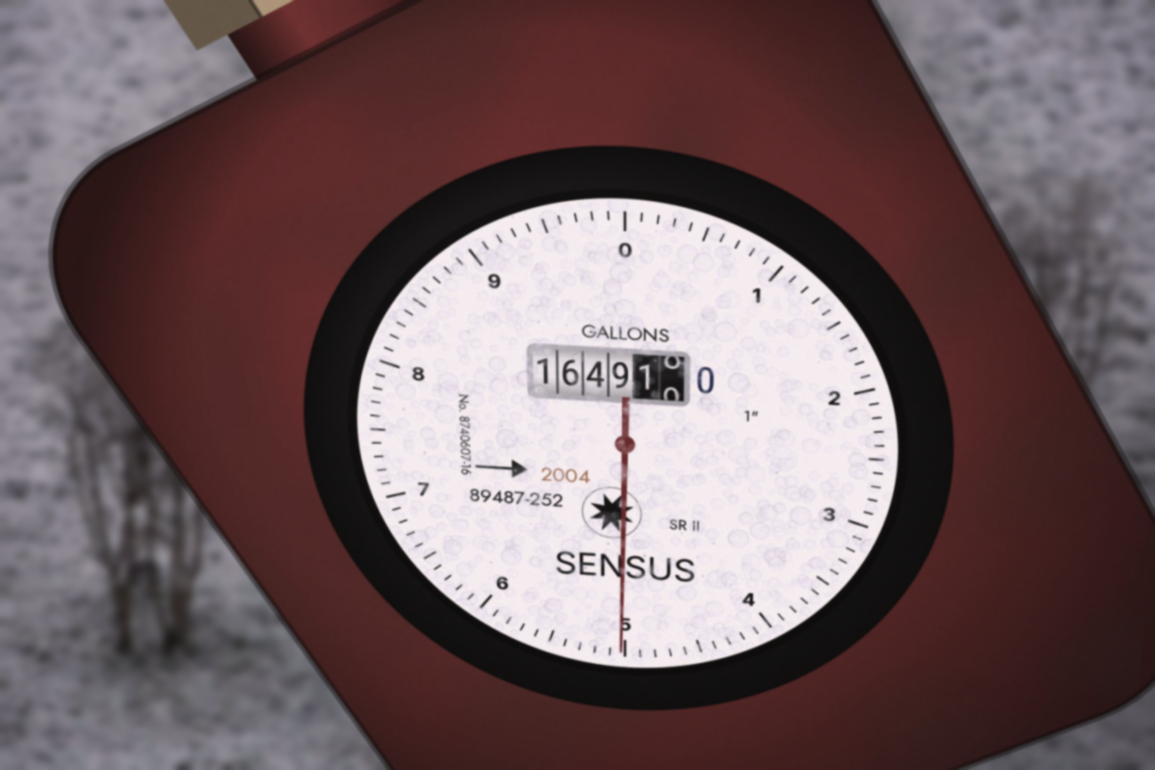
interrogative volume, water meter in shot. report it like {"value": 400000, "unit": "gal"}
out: {"value": 1649185.0, "unit": "gal"}
